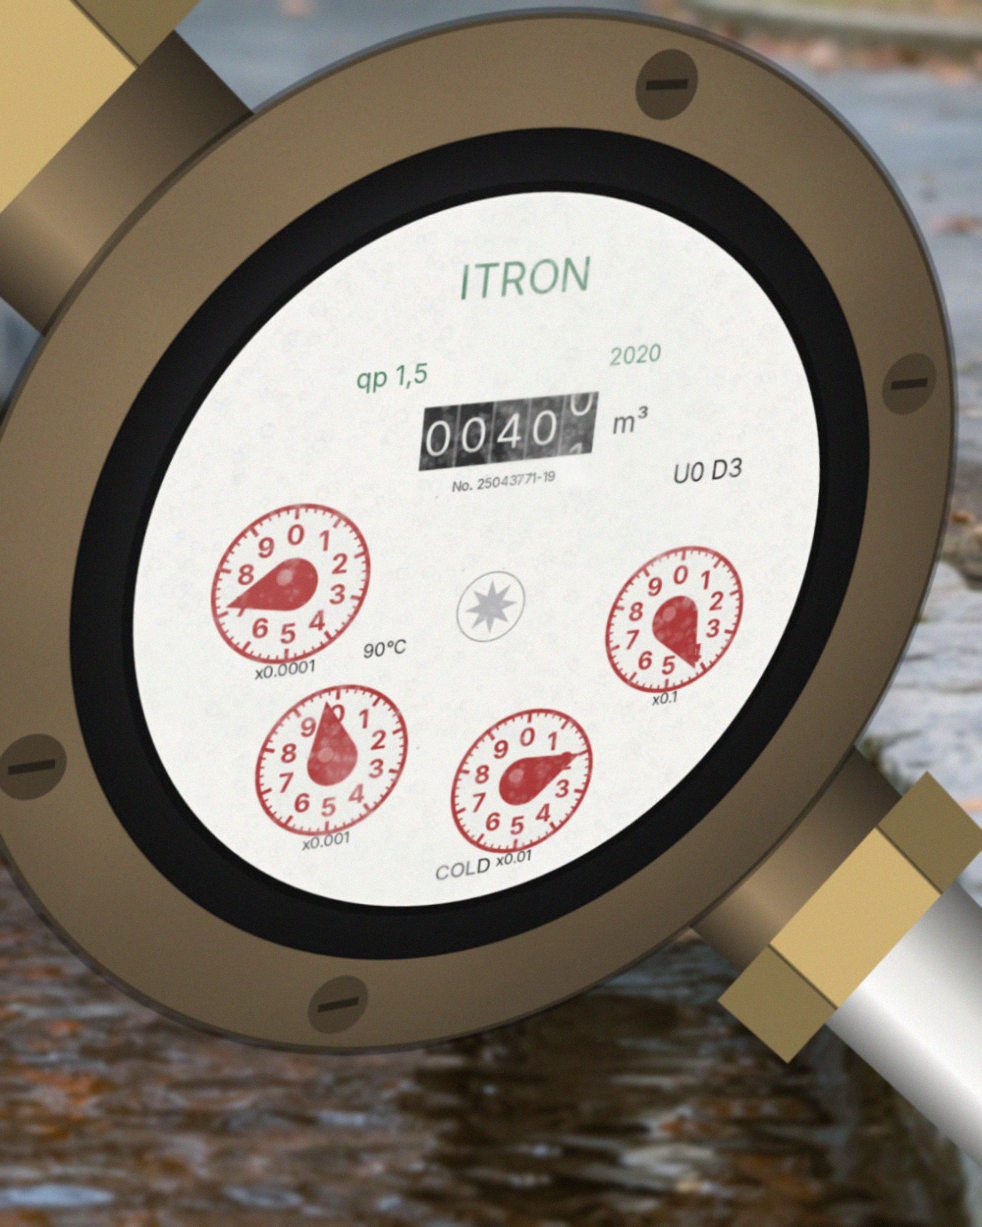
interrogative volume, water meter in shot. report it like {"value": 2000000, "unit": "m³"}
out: {"value": 400.4197, "unit": "m³"}
